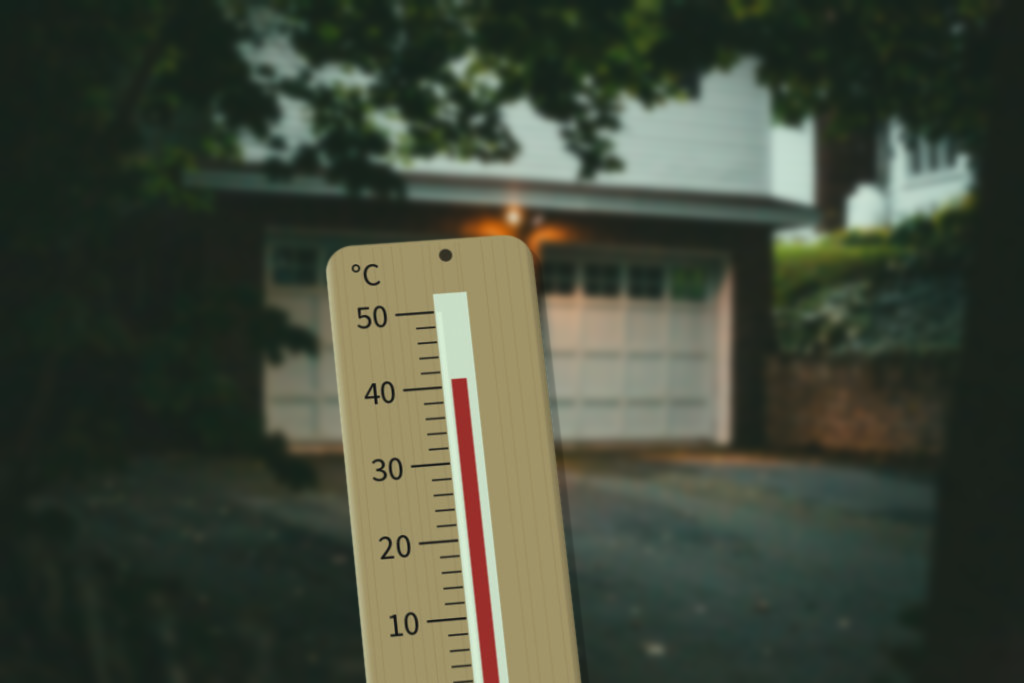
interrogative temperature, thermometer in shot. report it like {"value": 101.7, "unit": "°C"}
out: {"value": 41, "unit": "°C"}
